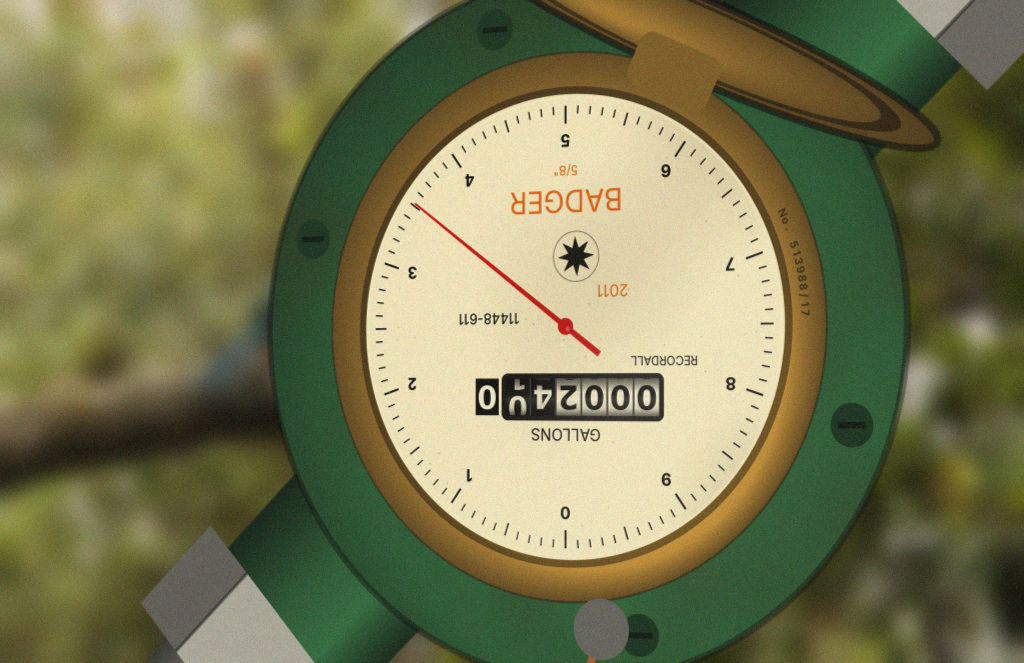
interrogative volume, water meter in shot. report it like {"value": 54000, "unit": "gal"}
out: {"value": 2403.5, "unit": "gal"}
